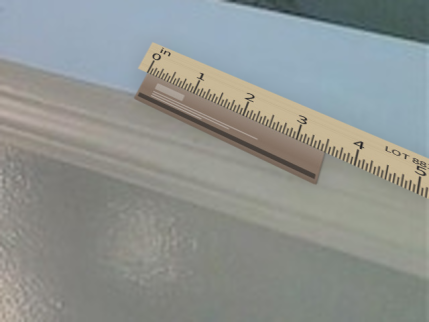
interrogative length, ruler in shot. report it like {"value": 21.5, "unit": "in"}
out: {"value": 3.5, "unit": "in"}
